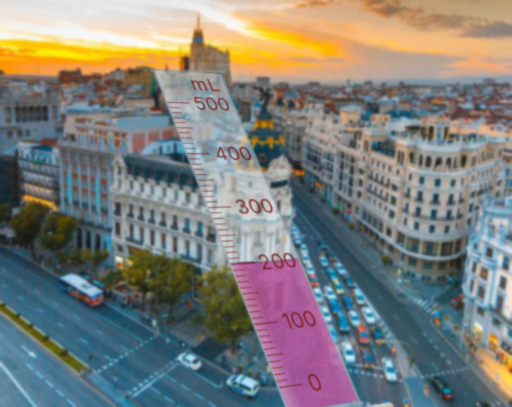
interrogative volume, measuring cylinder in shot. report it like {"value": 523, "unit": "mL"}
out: {"value": 200, "unit": "mL"}
